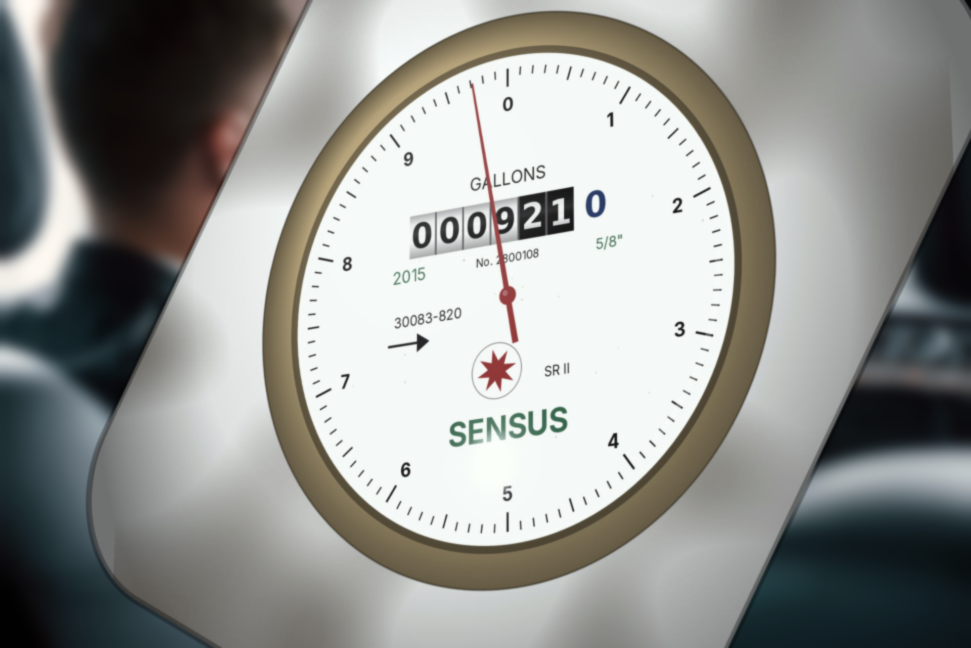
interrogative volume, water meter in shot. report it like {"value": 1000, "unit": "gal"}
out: {"value": 9209.7, "unit": "gal"}
